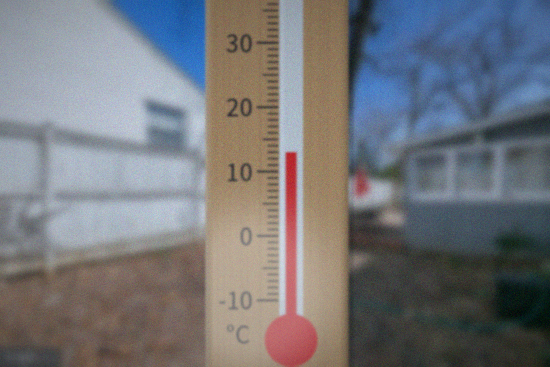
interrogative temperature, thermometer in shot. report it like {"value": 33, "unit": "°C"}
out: {"value": 13, "unit": "°C"}
